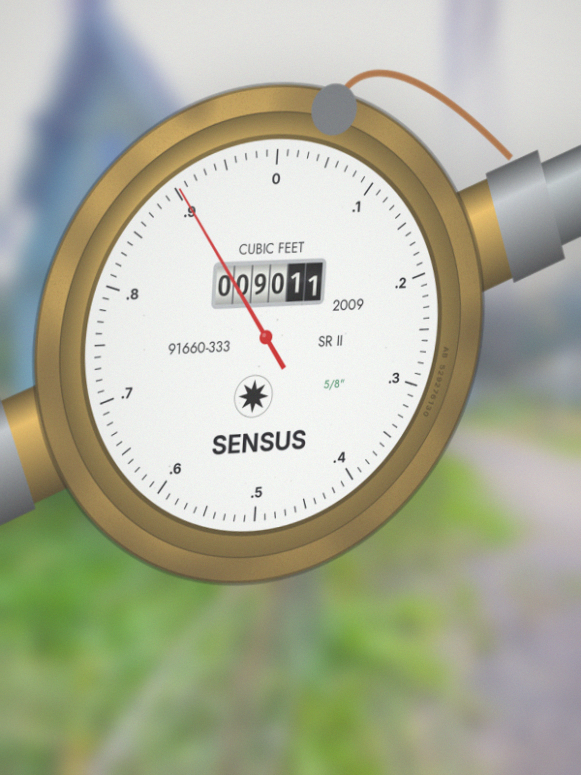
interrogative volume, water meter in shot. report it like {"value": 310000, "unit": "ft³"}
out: {"value": 9010.90, "unit": "ft³"}
